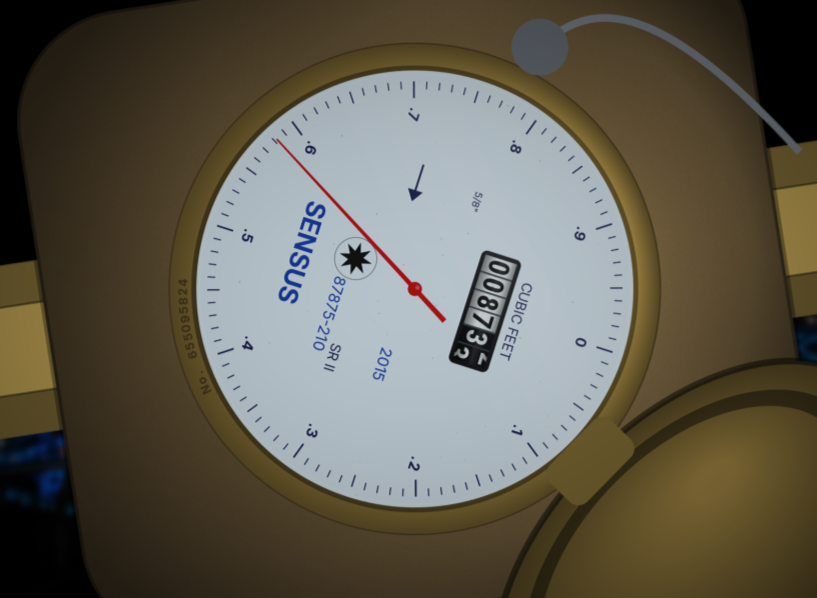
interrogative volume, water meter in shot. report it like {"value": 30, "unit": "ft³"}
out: {"value": 8732.58, "unit": "ft³"}
